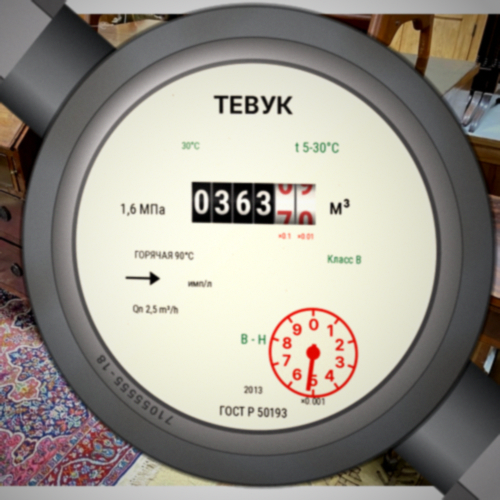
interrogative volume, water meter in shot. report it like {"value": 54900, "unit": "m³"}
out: {"value": 363.695, "unit": "m³"}
